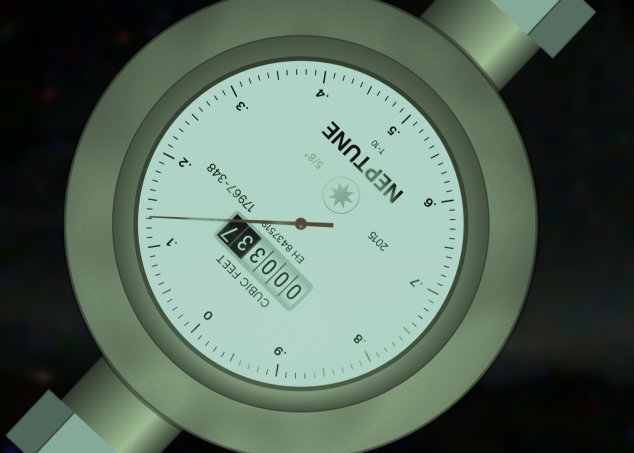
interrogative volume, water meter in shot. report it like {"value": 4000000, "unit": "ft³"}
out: {"value": 337.13, "unit": "ft³"}
